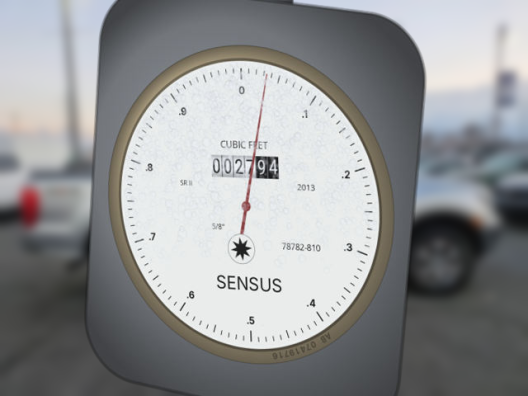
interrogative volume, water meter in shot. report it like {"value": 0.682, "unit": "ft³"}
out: {"value": 2794.03, "unit": "ft³"}
